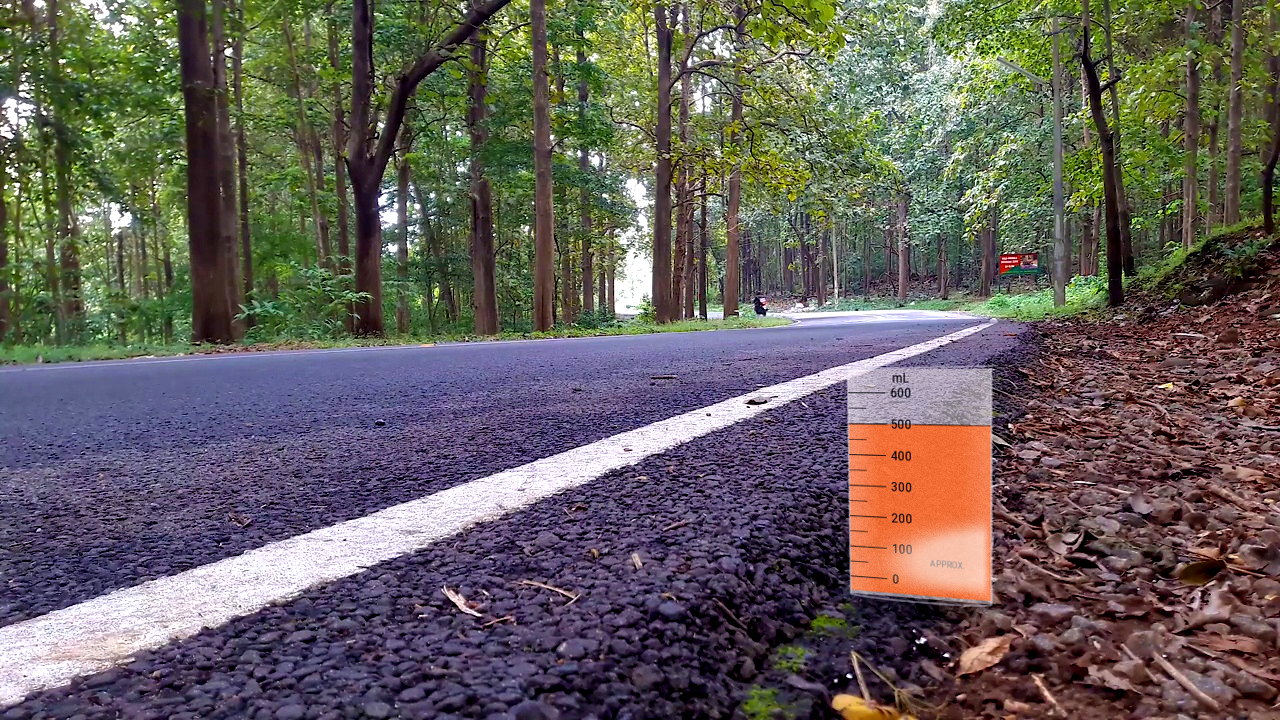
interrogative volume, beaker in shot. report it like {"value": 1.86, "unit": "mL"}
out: {"value": 500, "unit": "mL"}
